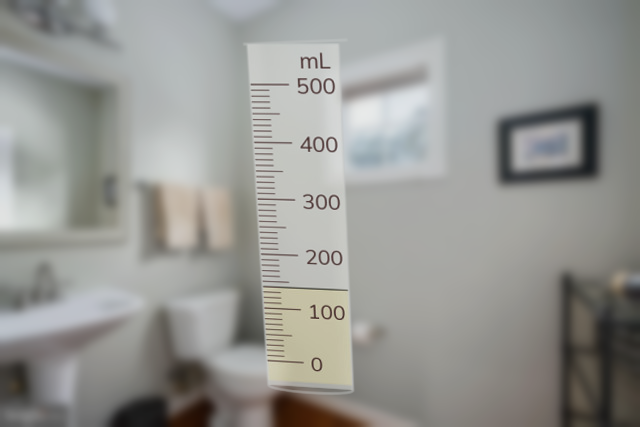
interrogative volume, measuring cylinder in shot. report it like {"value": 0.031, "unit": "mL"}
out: {"value": 140, "unit": "mL"}
